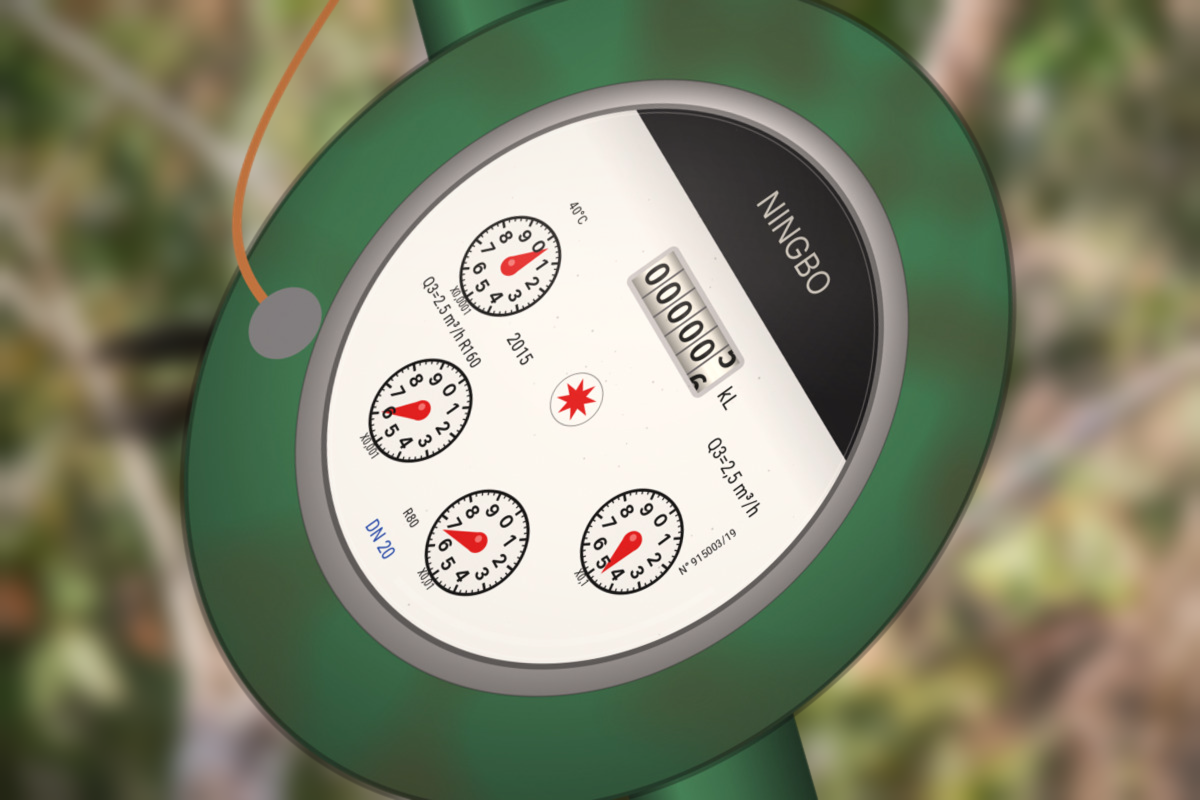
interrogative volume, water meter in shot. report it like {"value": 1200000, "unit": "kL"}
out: {"value": 5.4660, "unit": "kL"}
